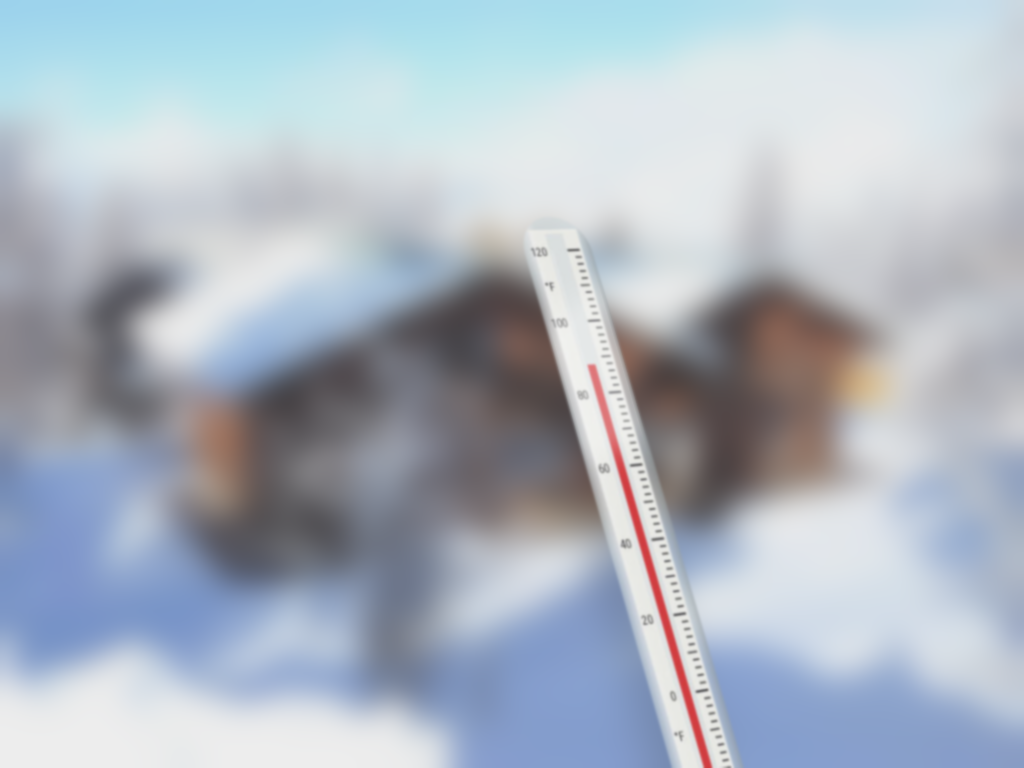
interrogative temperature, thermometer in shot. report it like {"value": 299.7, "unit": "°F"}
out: {"value": 88, "unit": "°F"}
